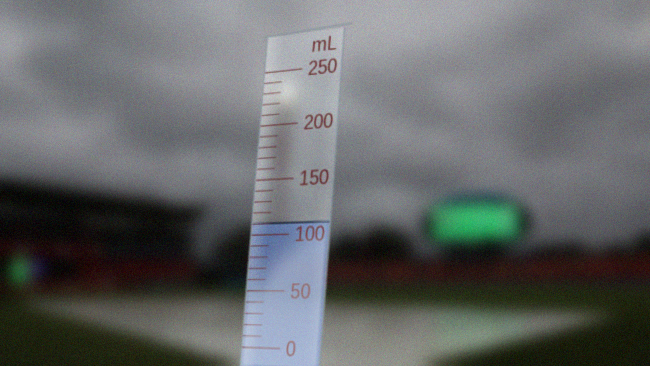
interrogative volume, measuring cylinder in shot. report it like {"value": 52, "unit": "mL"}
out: {"value": 110, "unit": "mL"}
